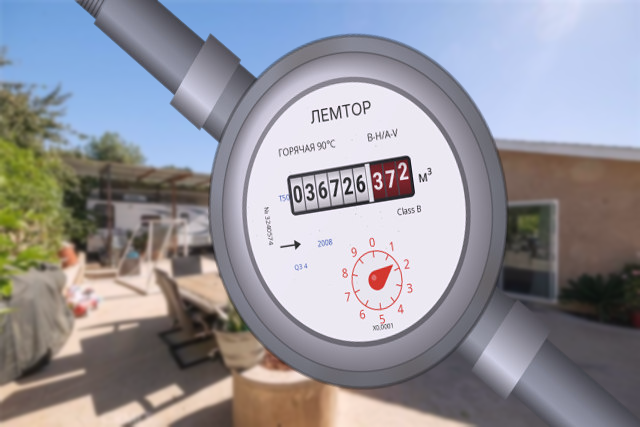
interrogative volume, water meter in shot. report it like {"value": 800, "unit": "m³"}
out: {"value": 36726.3721, "unit": "m³"}
